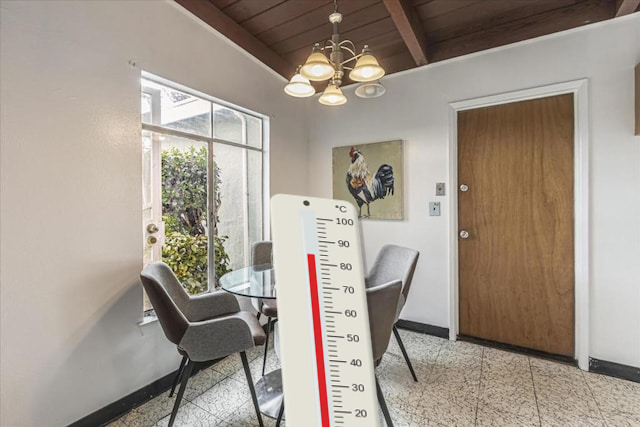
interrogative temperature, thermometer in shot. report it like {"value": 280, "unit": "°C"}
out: {"value": 84, "unit": "°C"}
